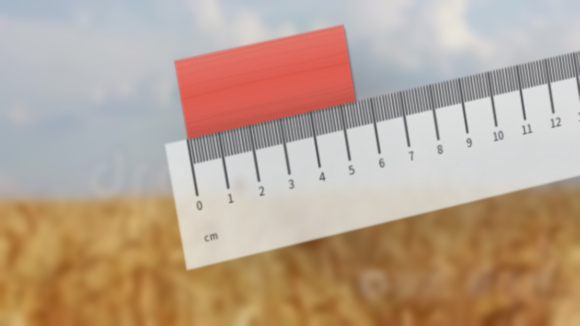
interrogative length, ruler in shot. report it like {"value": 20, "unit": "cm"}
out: {"value": 5.5, "unit": "cm"}
